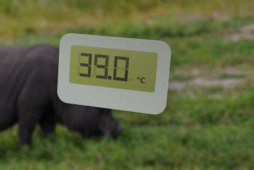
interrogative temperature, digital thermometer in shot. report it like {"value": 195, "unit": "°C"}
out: {"value": 39.0, "unit": "°C"}
